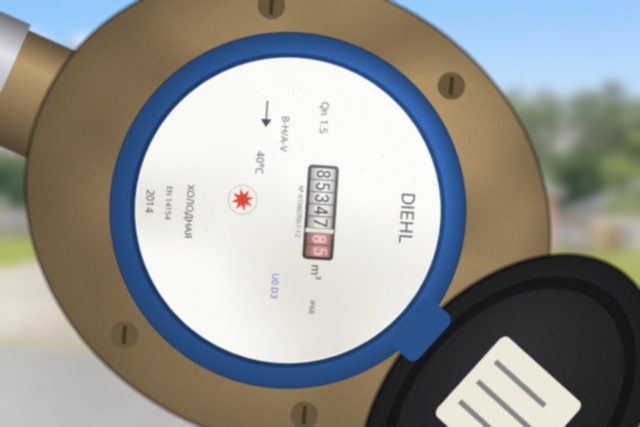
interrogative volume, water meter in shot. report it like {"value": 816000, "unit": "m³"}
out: {"value": 85347.85, "unit": "m³"}
